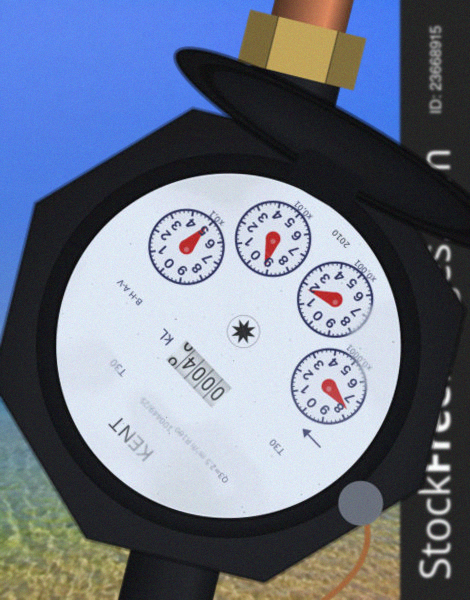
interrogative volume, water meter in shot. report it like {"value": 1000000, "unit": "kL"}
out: {"value": 48.4917, "unit": "kL"}
